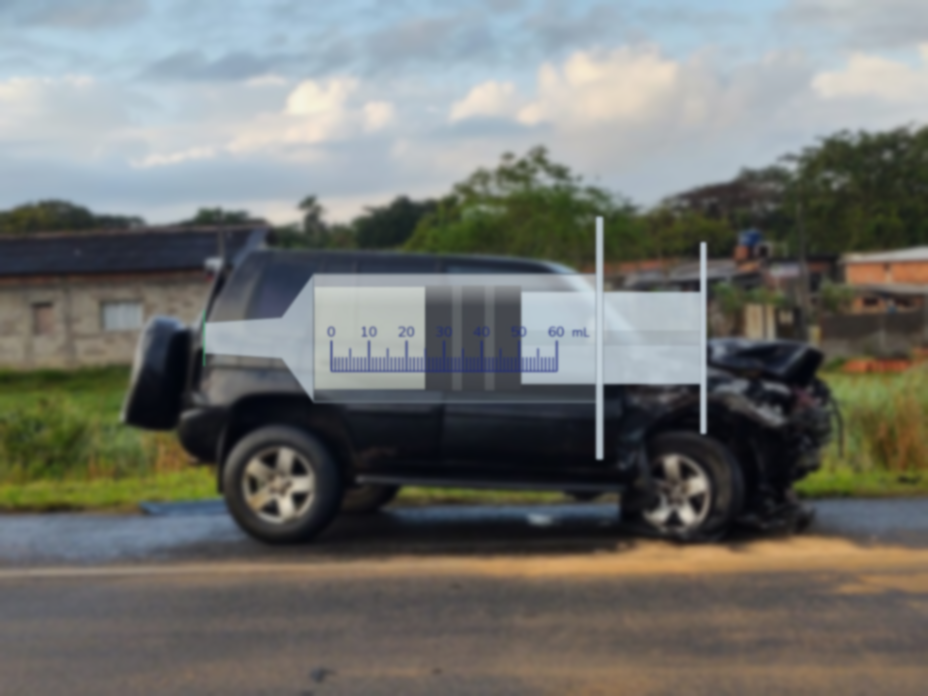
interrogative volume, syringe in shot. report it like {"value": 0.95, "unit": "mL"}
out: {"value": 25, "unit": "mL"}
